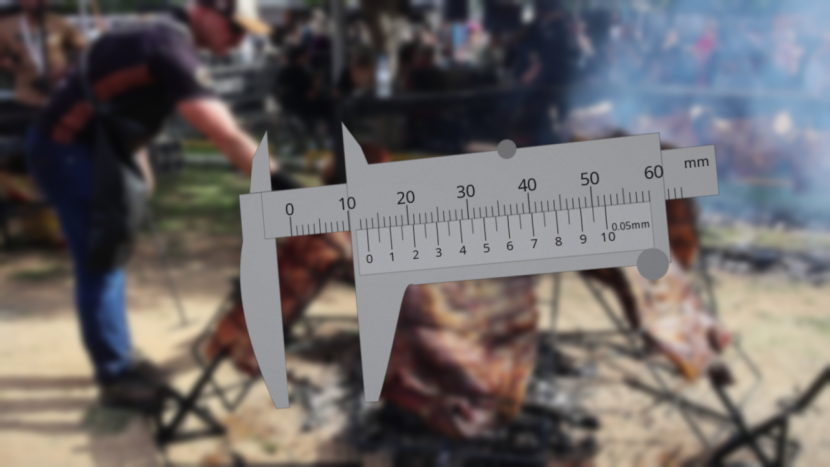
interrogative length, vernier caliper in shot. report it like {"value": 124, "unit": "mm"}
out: {"value": 13.0, "unit": "mm"}
